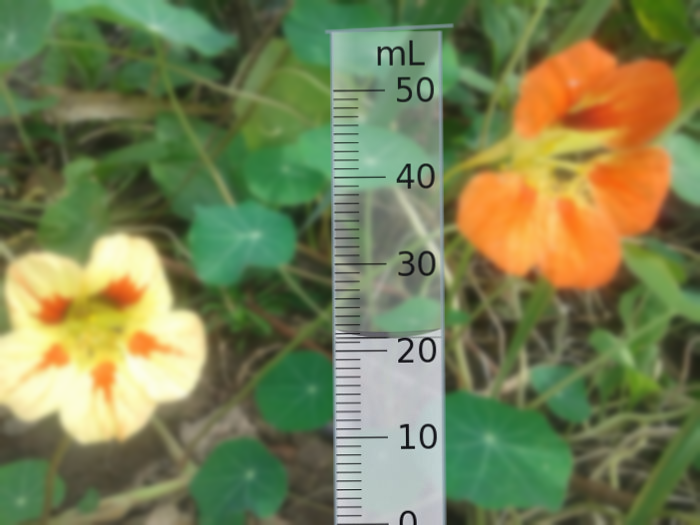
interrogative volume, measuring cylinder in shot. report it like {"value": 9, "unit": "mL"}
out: {"value": 21.5, "unit": "mL"}
